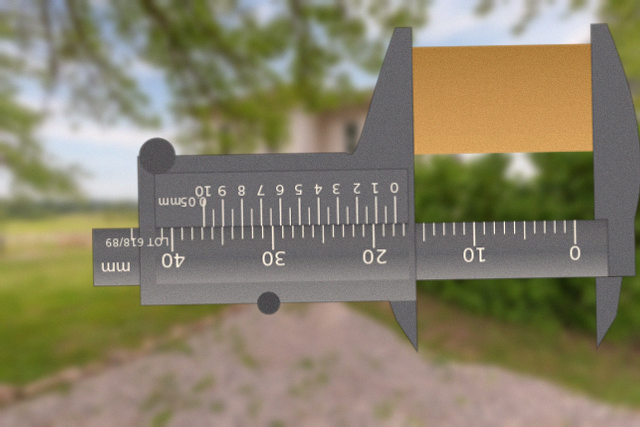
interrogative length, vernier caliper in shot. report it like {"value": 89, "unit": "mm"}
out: {"value": 17.8, "unit": "mm"}
